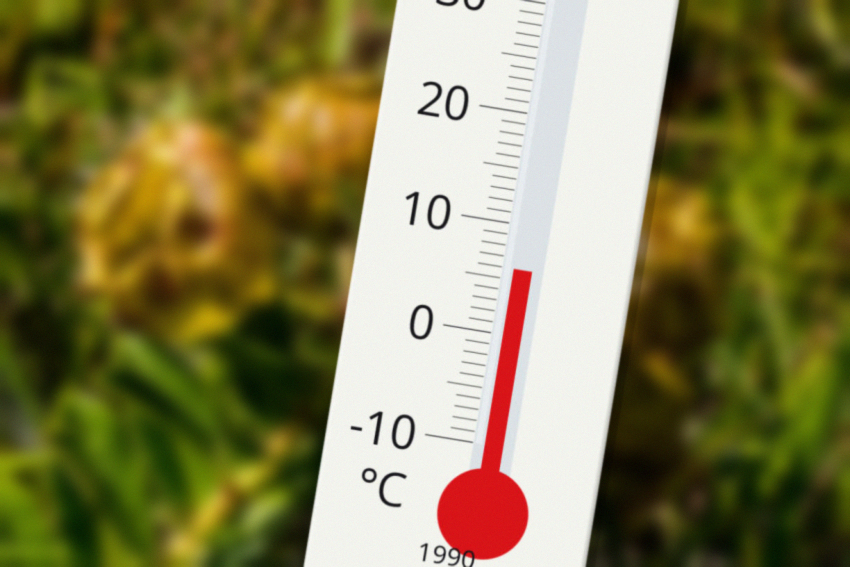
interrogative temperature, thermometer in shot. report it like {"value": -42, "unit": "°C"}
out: {"value": 6, "unit": "°C"}
